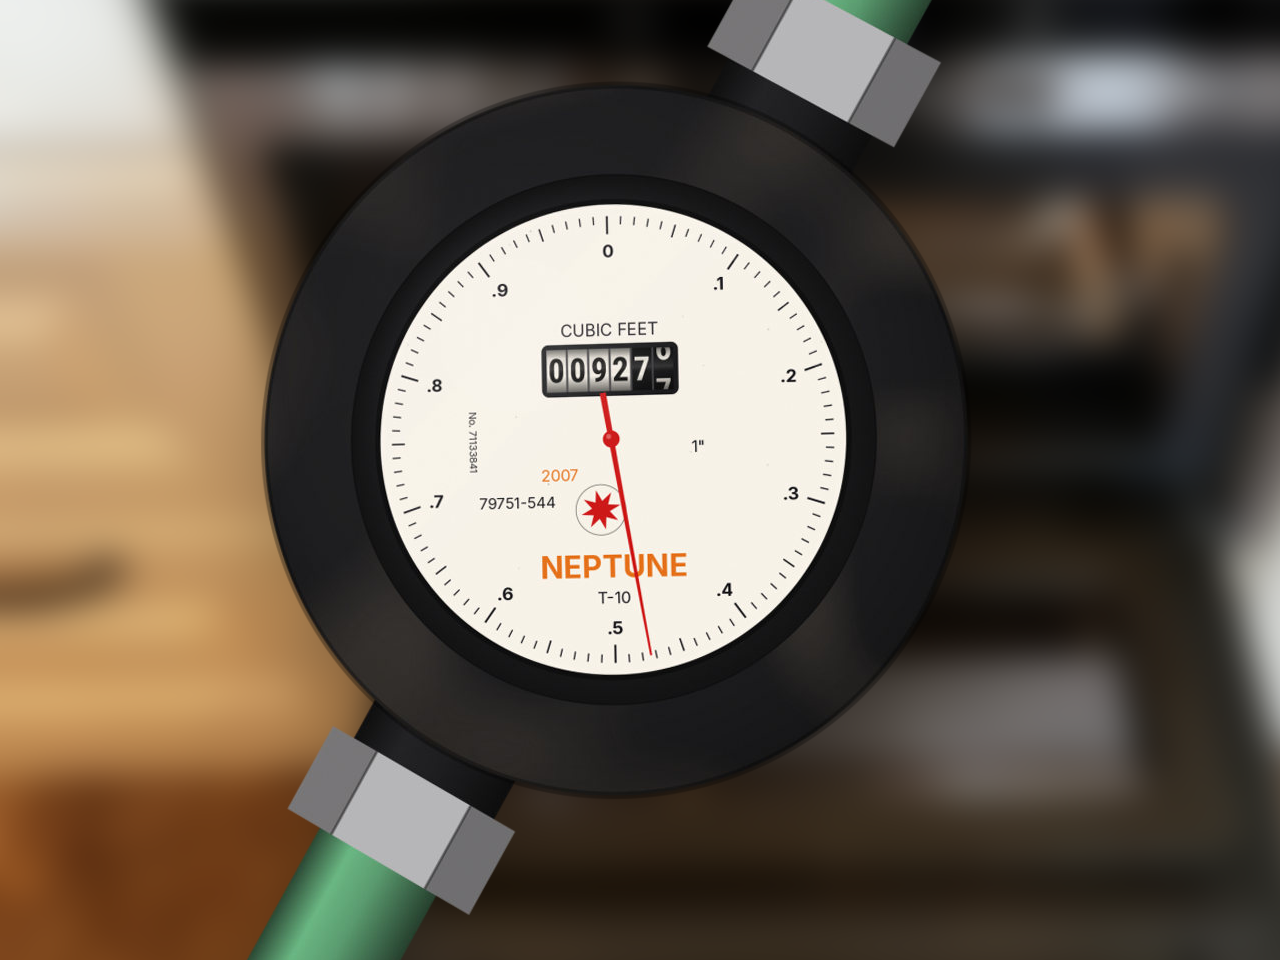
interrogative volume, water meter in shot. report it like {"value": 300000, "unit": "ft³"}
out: {"value": 9276.47, "unit": "ft³"}
